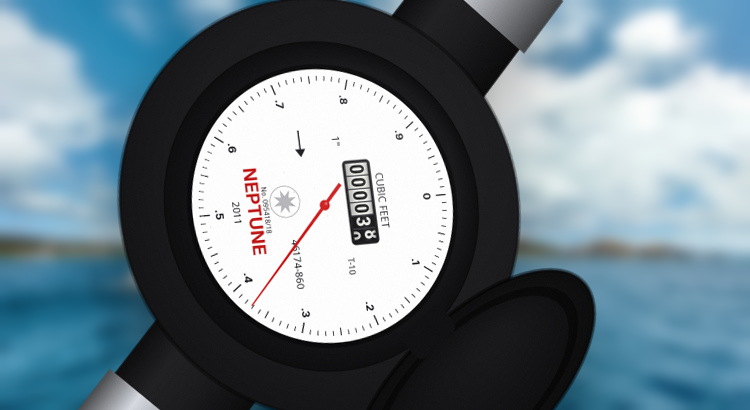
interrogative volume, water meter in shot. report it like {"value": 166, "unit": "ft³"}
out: {"value": 38.37, "unit": "ft³"}
